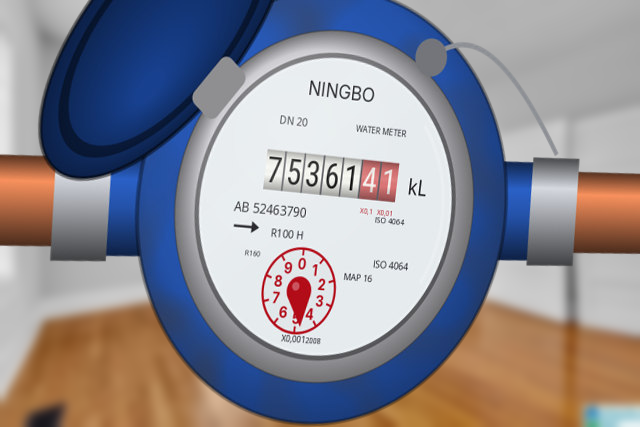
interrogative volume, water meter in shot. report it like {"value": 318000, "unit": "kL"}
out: {"value": 75361.414, "unit": "kL"}
